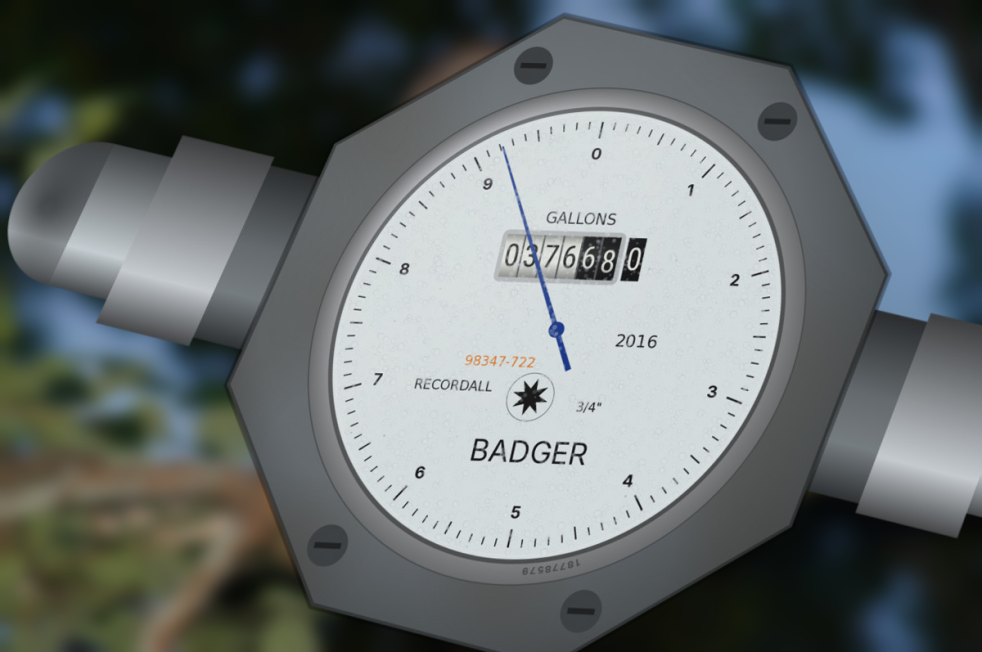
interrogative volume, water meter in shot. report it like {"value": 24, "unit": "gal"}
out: {"value": 376679.2, "unit": "gal"}
